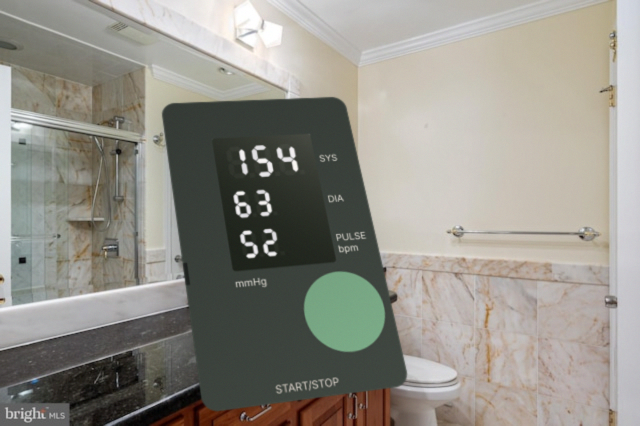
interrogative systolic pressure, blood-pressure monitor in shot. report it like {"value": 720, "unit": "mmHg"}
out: {"value": 154, "unit": "mmHg"}
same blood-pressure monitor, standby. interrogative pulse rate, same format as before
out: {"value": 52, "unit": "bpm"}
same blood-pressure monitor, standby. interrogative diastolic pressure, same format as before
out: {"value": 63, "unit": "mmHg"}
